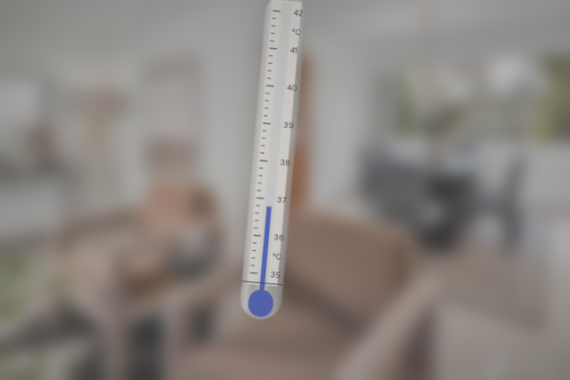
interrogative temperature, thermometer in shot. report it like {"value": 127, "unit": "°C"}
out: {"value": 36.8, "unit": "°C"}
